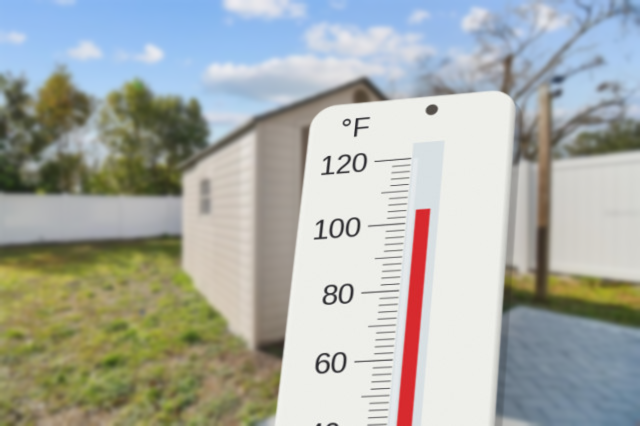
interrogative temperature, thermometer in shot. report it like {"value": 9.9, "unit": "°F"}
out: {"value": 104, "unit": "°F"}
